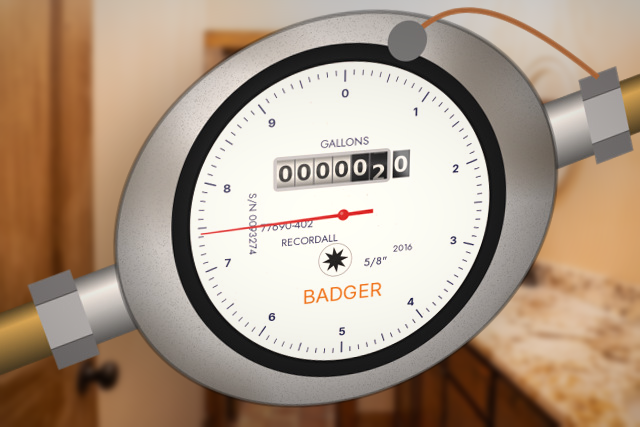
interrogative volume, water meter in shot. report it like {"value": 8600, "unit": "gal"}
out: {"value": 17.4, "unit": "gal"}
